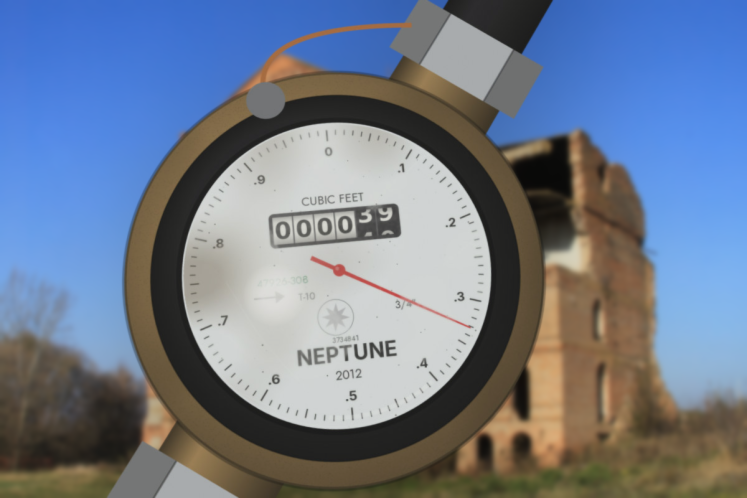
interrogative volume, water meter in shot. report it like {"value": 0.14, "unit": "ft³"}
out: {"value": 39.33, "unit": "ft³"}
